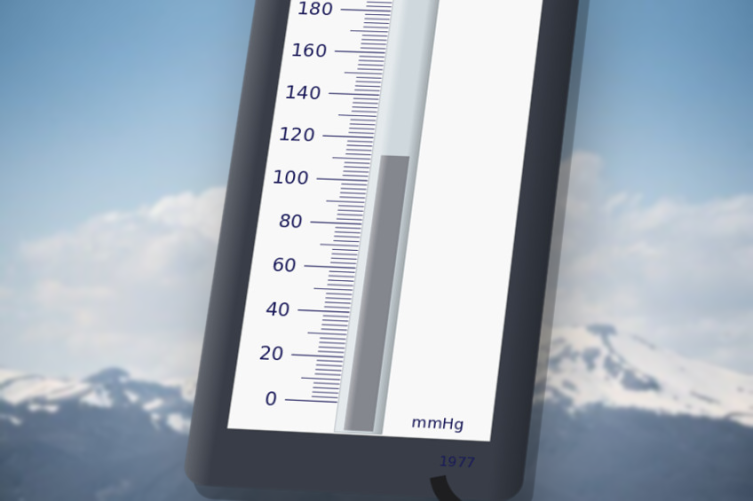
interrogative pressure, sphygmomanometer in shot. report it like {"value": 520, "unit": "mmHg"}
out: {"value": 112, "unit": "mmHg"}
